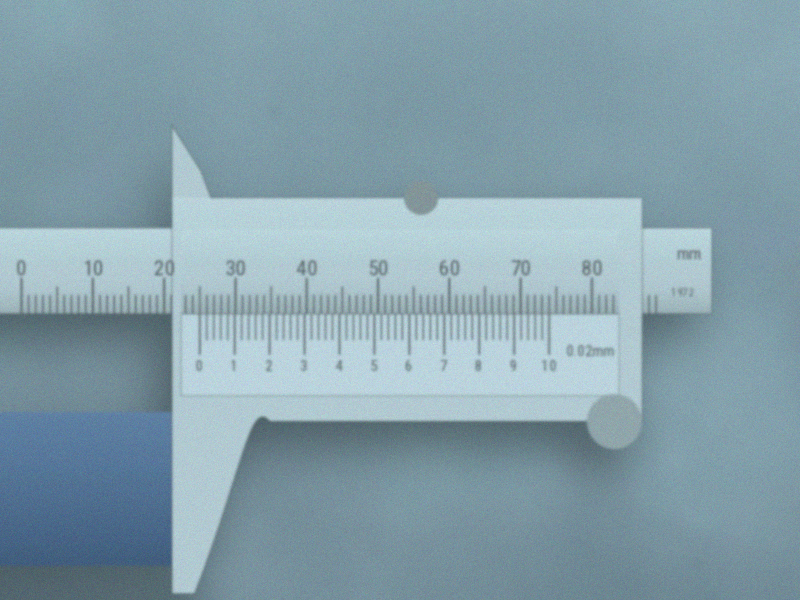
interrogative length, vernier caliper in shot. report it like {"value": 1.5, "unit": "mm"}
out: {"value": 25.0, "unit": "mm"}
